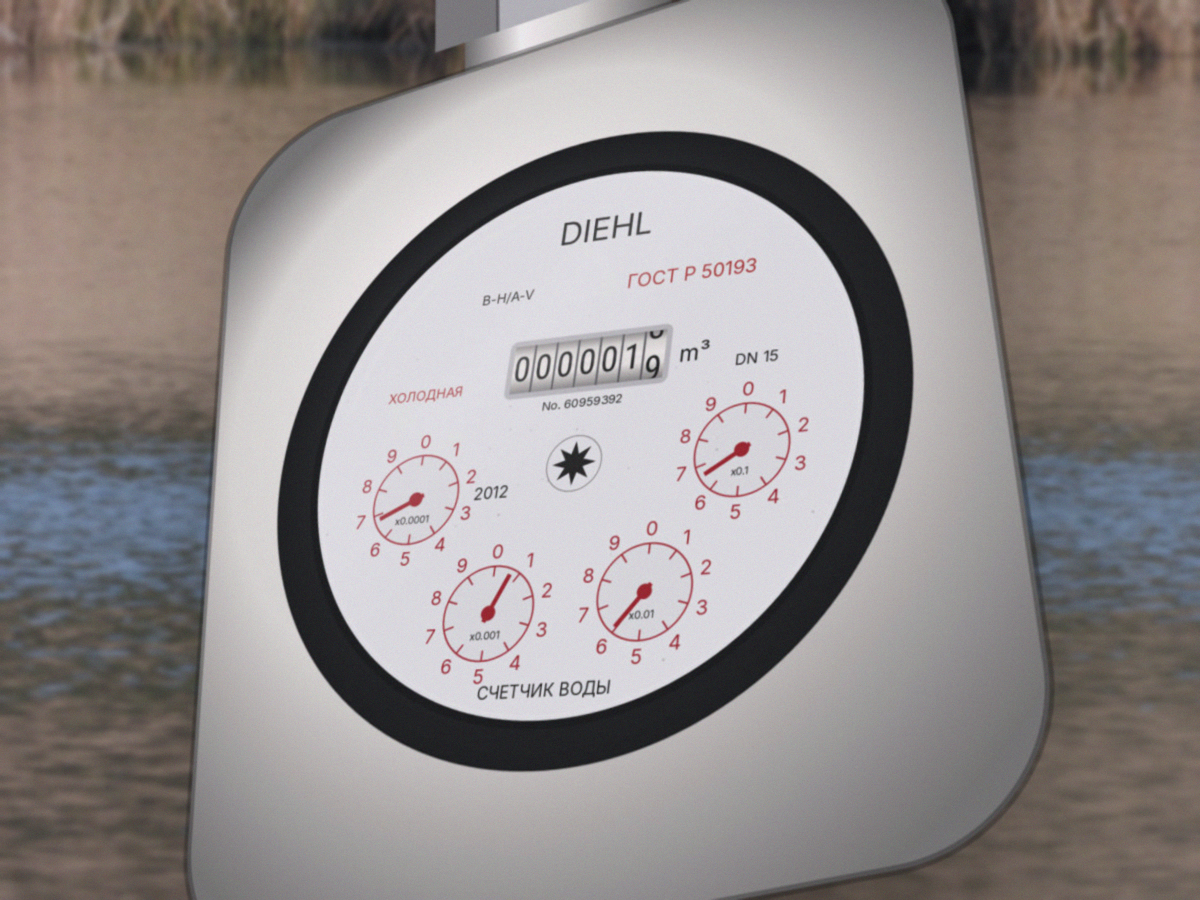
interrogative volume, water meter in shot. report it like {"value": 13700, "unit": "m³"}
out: {"value": 18.6606, "unit": "m³"}
